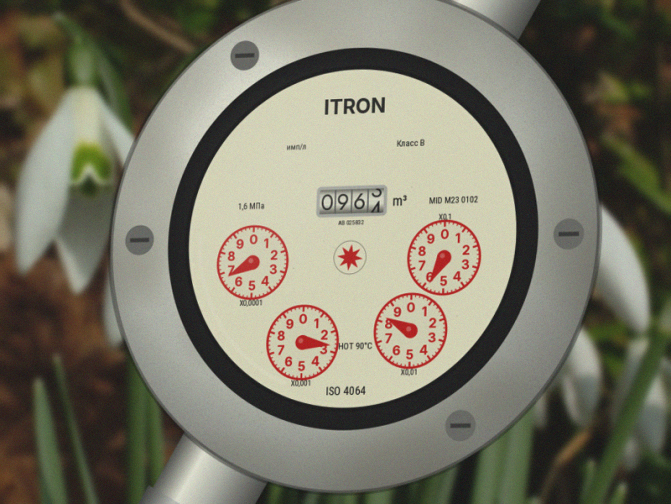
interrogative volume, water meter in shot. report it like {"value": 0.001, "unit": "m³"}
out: {"value": 963.5826, "unit": "m³"}
